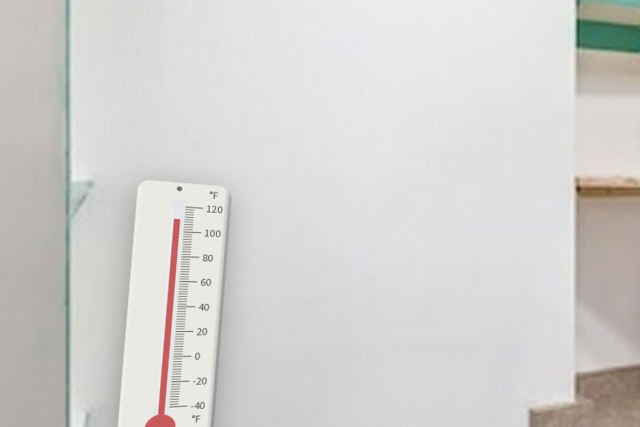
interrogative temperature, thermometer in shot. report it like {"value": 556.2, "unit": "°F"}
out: {"value": 110, "unit": "°F"}
